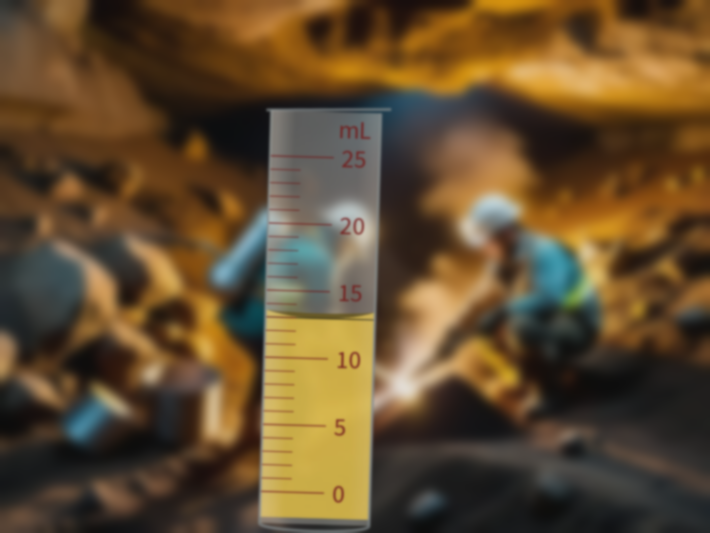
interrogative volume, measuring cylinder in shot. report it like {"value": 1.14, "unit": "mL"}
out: {"value": 13, "unit": "mL"}
